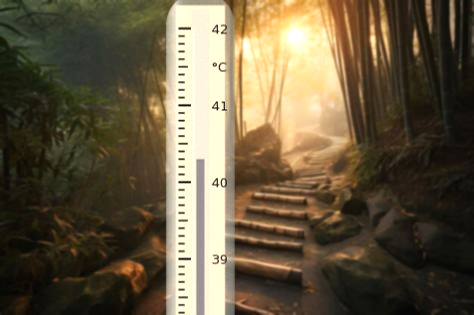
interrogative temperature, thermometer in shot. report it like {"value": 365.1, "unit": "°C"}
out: {"value": 40.3, "unit": "°C"}
